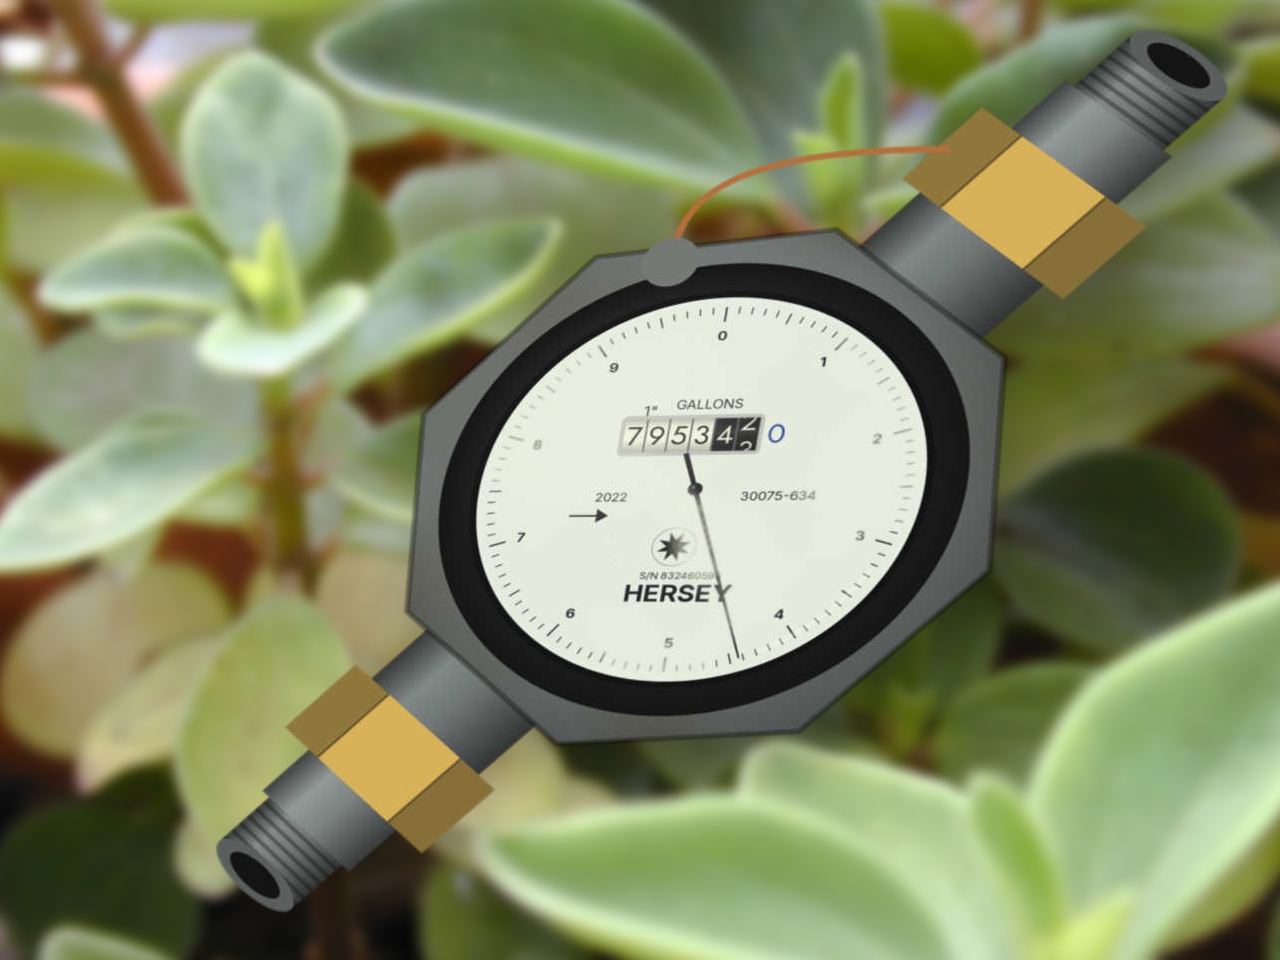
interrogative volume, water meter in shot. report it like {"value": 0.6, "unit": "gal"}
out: {"value": 7953424.4, "unit": "gal"}
